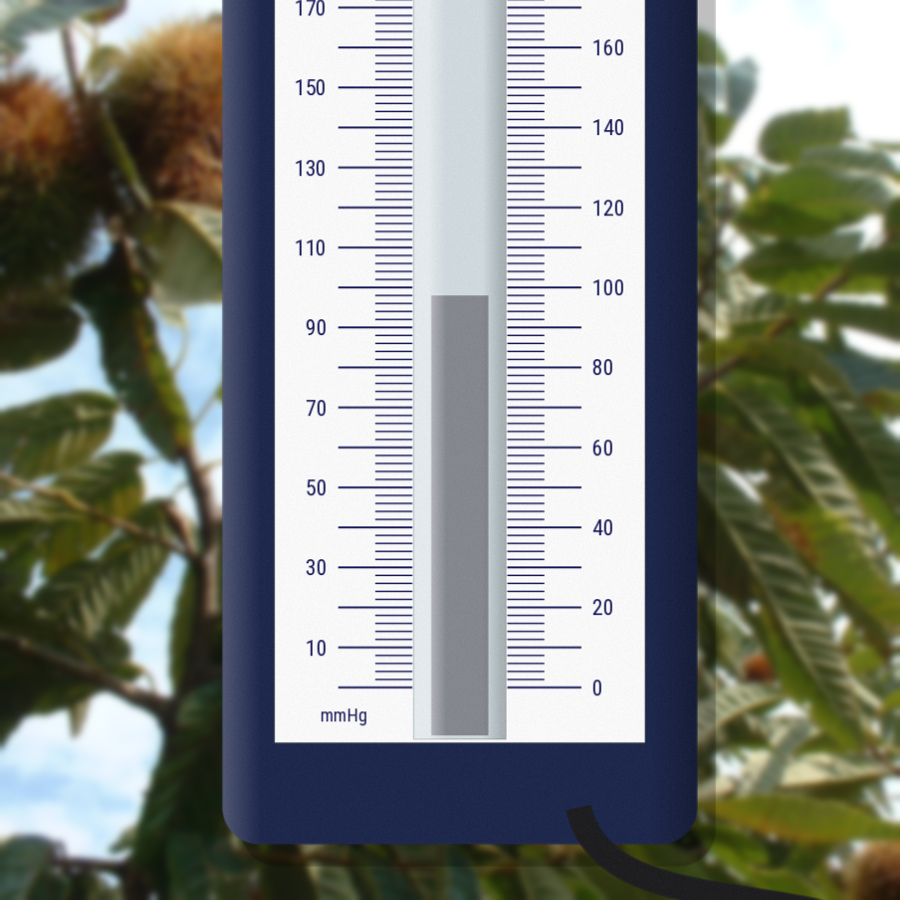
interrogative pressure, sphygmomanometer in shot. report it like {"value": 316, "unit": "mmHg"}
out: {"value": 98, "unit": "mmHg"}
